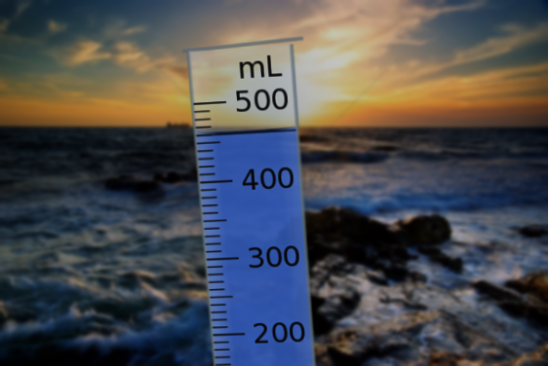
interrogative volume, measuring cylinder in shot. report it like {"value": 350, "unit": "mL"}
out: {"value": 460, "unit": "mL"}
